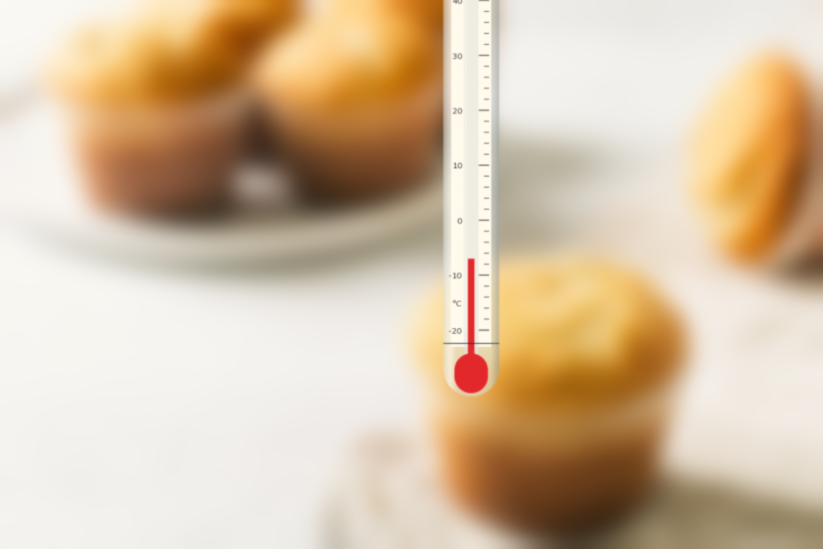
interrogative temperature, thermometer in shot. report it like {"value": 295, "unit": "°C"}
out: {"value": -7, "unit": "°C"}
